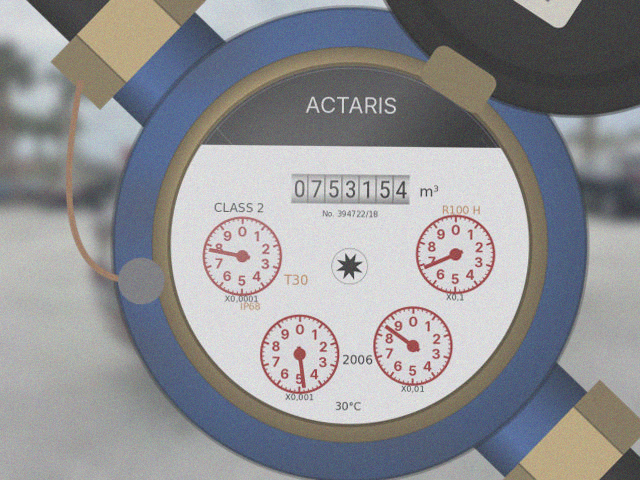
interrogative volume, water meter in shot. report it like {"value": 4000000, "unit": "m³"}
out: {"value": 753154.6847, "unit": "m³"}
